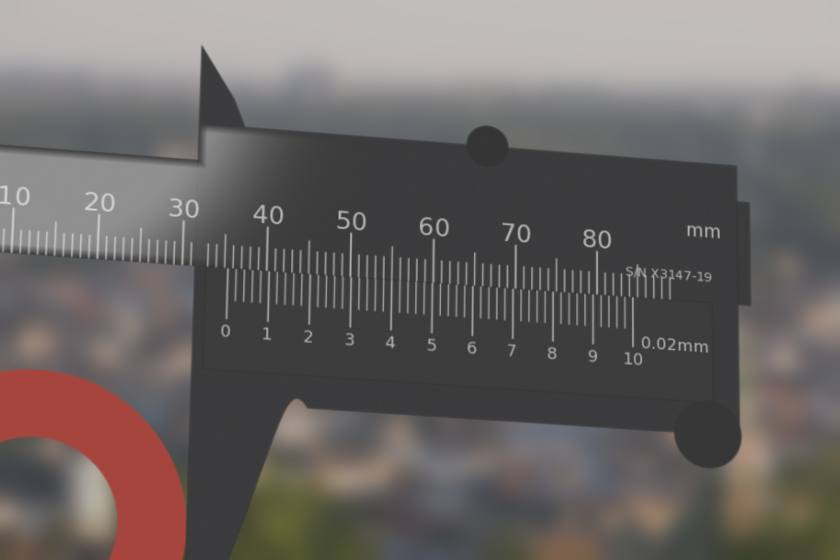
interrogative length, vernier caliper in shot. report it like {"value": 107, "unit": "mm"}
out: {"value": 35.4, "unit": "mm"}
